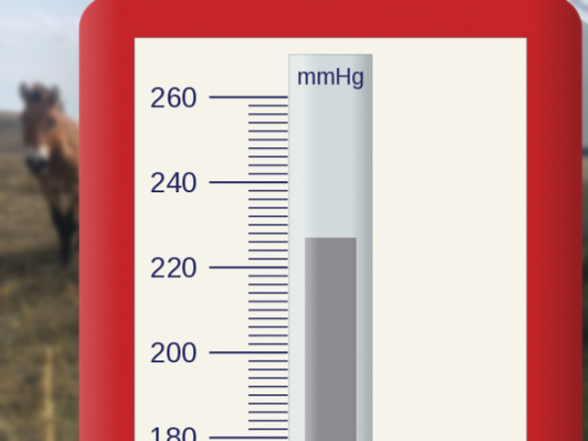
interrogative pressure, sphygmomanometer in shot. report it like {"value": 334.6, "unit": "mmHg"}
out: {"value": 227, "unit": "mmHg"}
